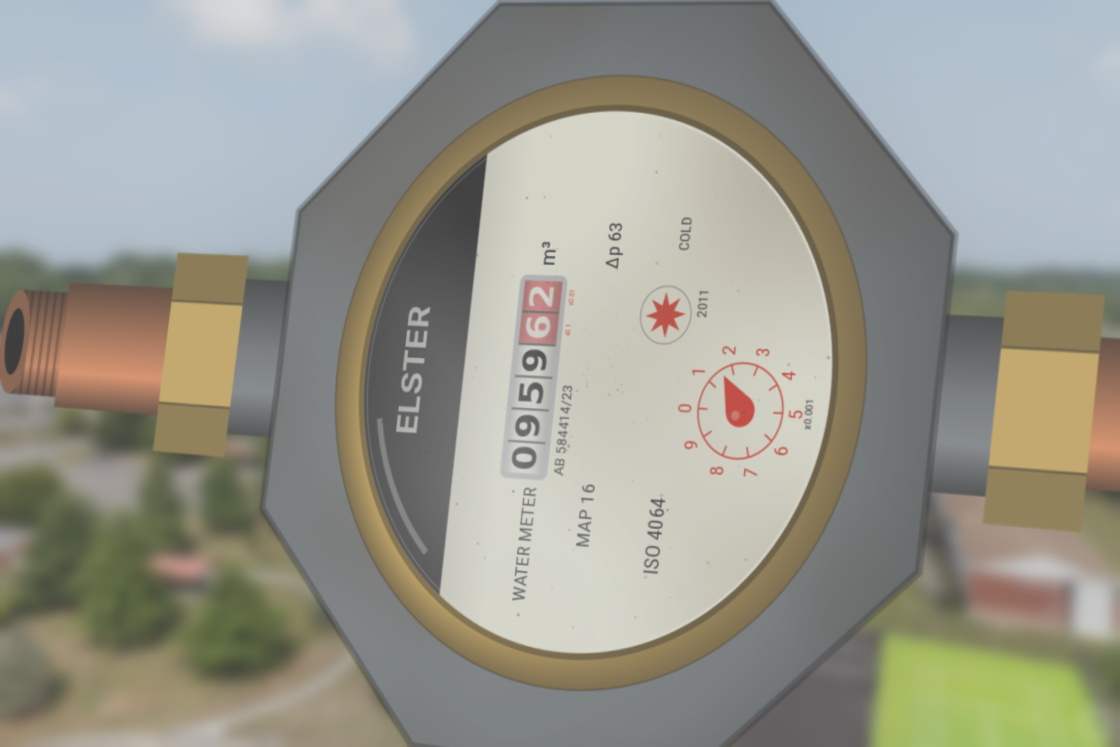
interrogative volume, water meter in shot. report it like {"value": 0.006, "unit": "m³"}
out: {"value": 959.621, "unit": "m³"}
